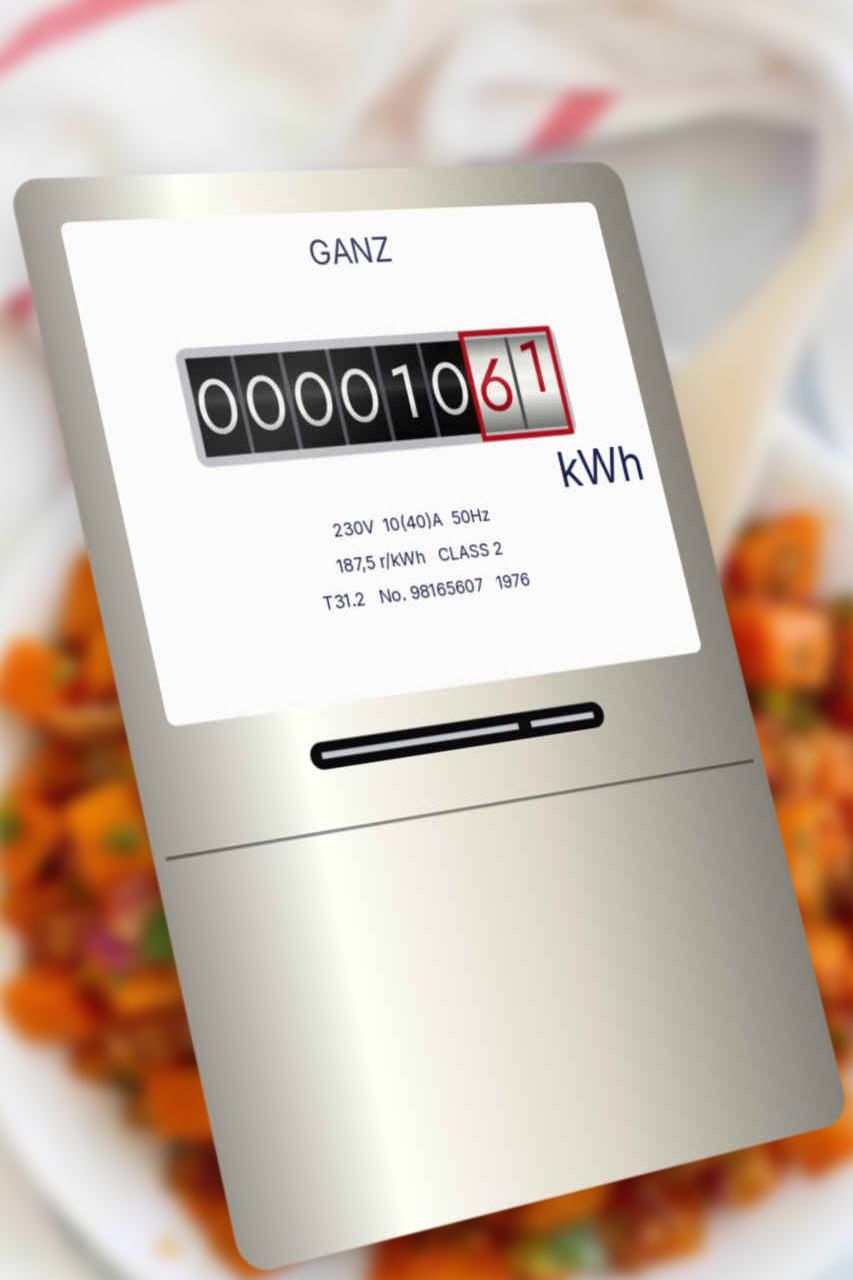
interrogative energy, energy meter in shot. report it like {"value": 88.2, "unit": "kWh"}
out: {"value": 10.61, "unit": "kWh"}
